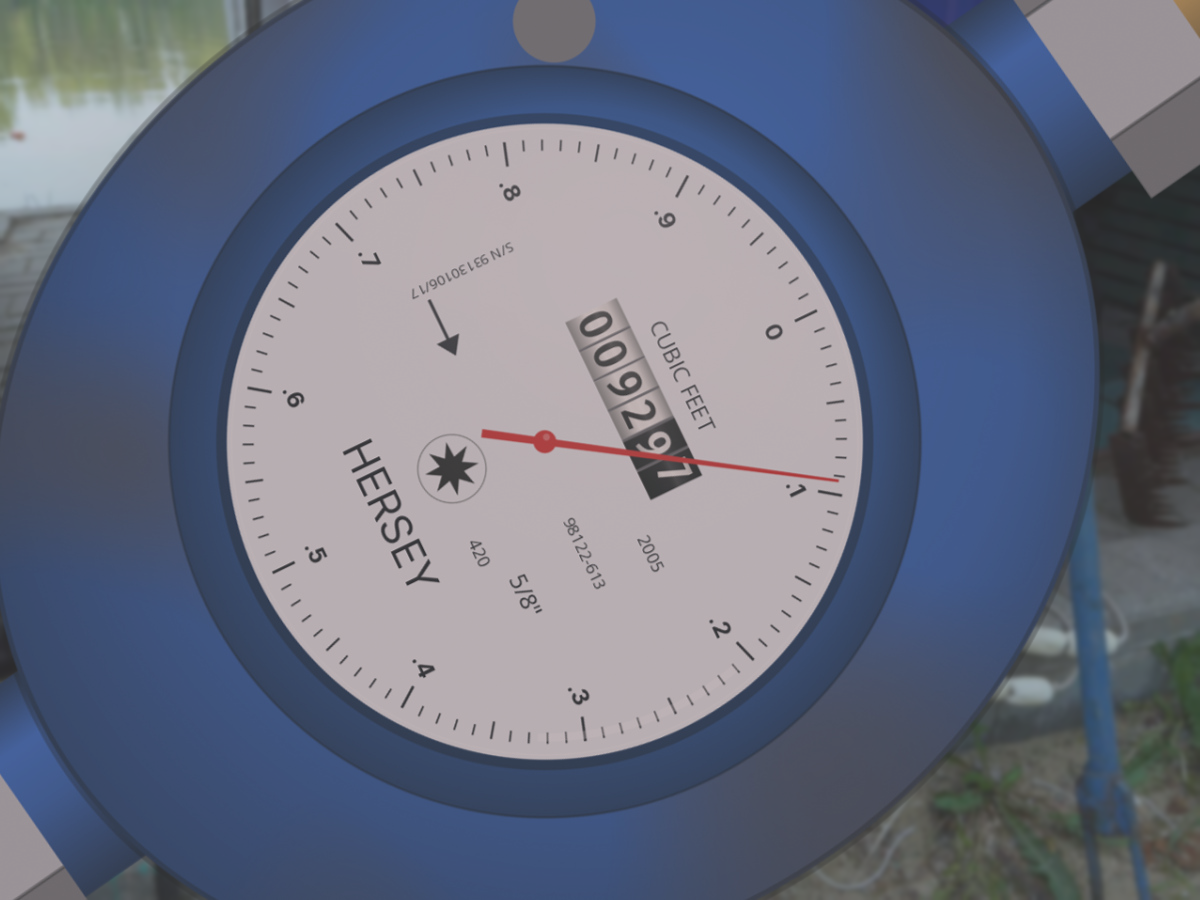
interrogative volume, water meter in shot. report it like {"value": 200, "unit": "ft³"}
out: {"value": 9297.09, "unit": "ft³"}
